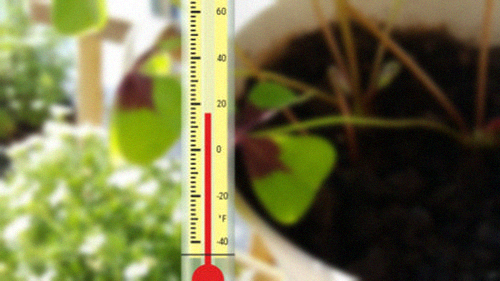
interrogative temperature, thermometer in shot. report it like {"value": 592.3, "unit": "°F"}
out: {"value": 16, "unit": "°F"}
